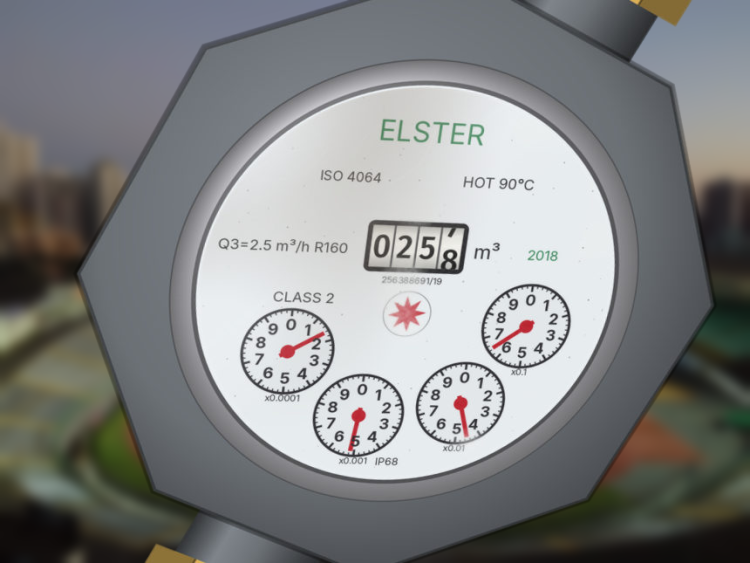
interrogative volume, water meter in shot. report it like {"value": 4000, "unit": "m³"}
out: {"value": 257.6451, "unit": "m³"}
